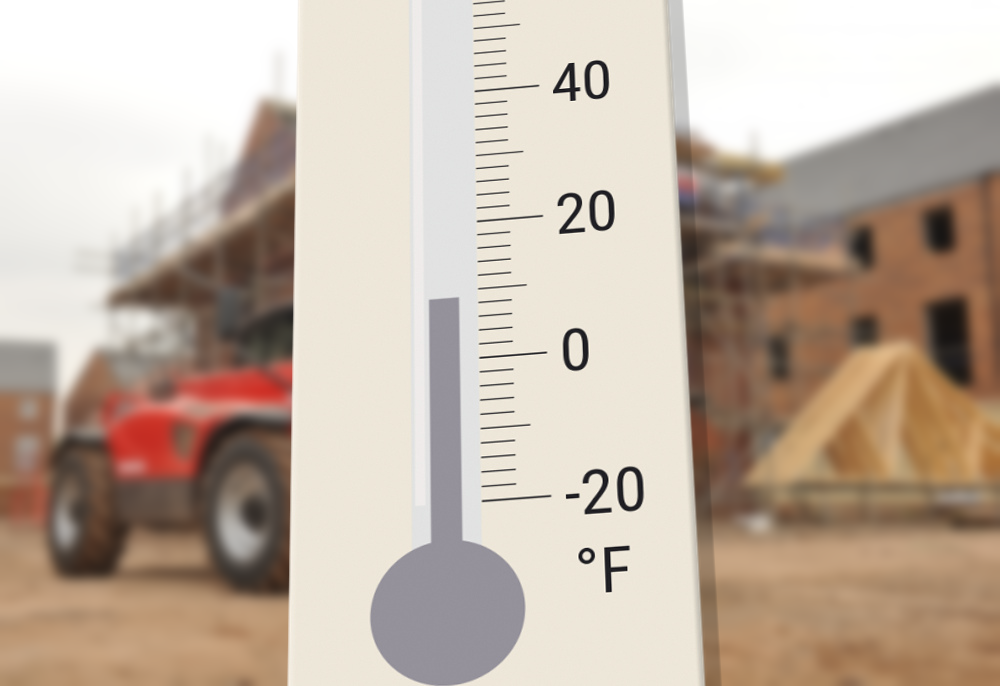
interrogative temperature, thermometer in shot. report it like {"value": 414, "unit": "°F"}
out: {"value": 9, "unit": "°F"}
